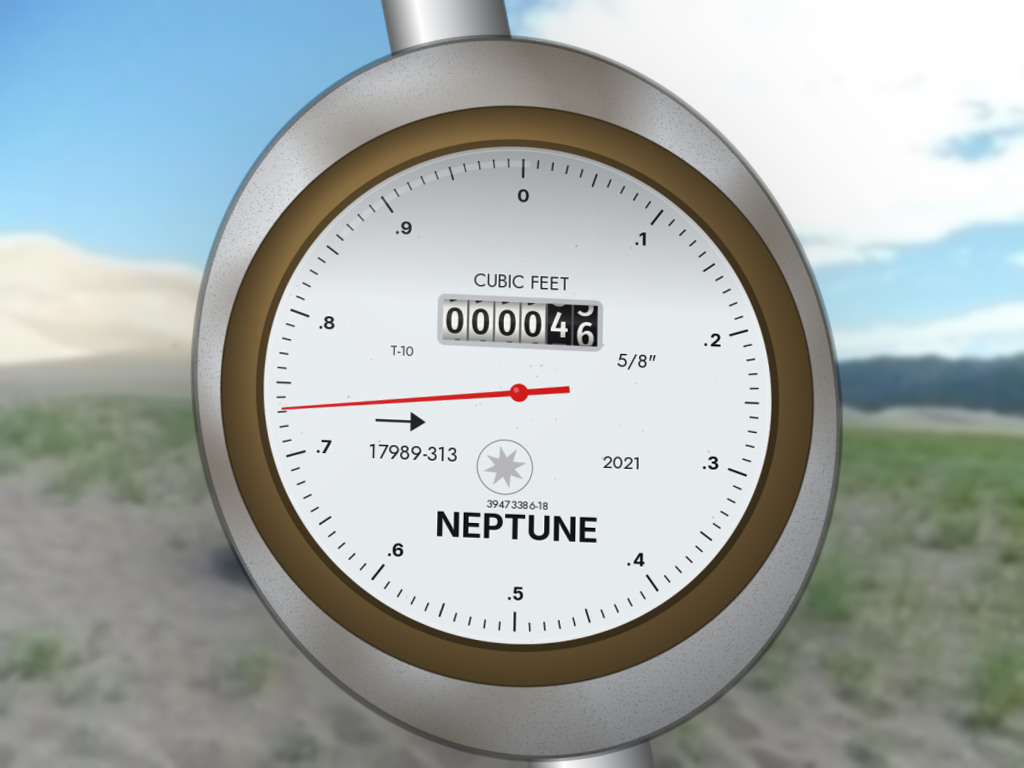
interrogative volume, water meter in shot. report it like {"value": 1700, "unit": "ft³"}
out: {"value": 45.73, "unit": "ft³"}
